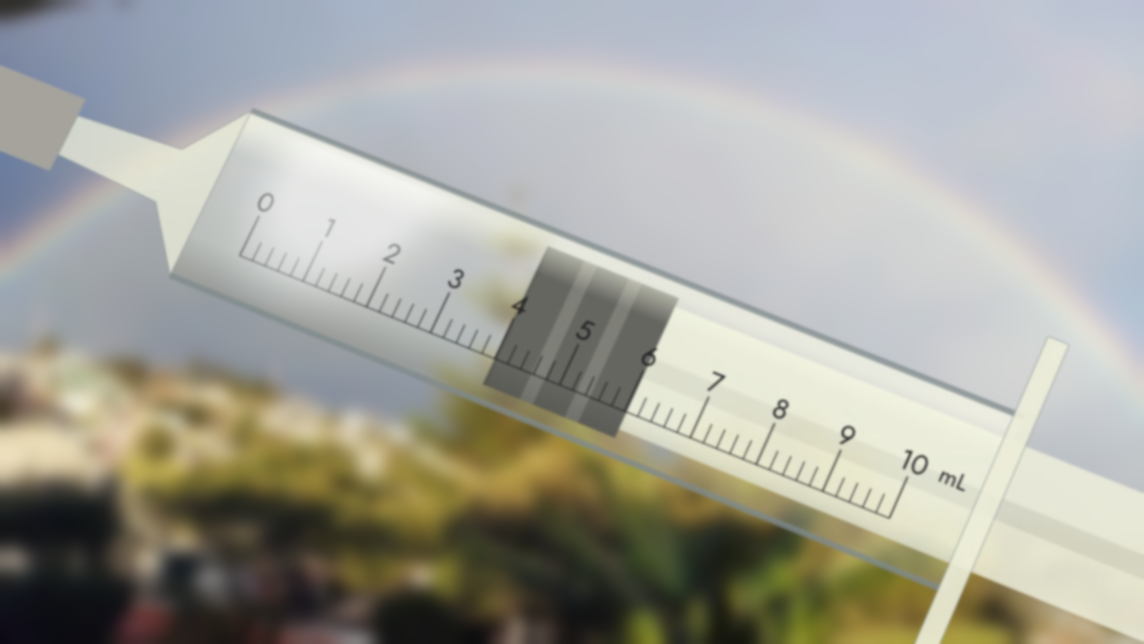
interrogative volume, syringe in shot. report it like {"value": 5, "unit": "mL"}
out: {"value": 4, "unit": "mL"}
